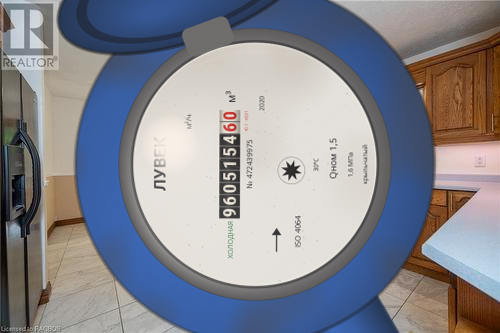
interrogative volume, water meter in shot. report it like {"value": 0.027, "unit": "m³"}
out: {"value": 9605154.60, "unit": "m³"}
